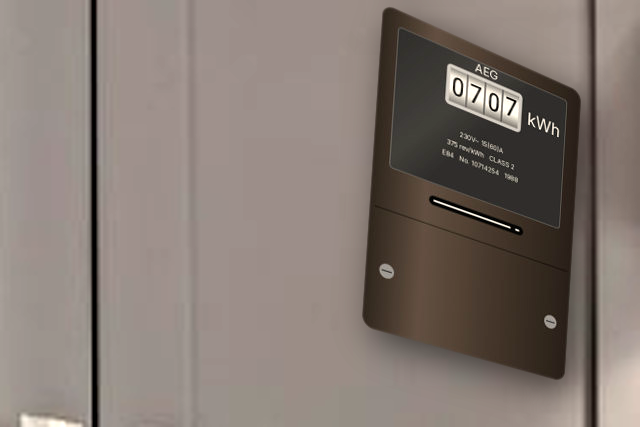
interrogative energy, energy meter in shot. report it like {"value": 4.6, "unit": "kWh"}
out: {"value": 707, "unit": "kWh"}
